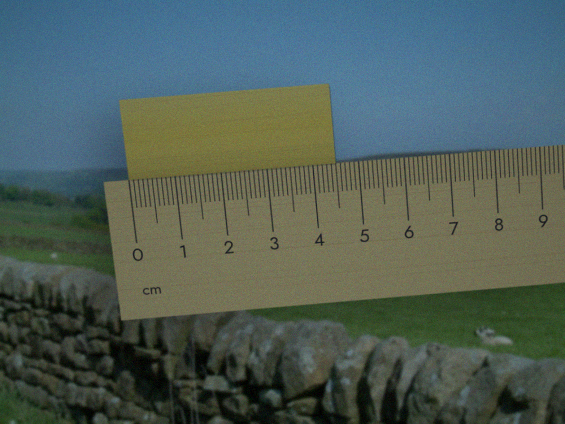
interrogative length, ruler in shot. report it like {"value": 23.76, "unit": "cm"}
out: {"value": 4.5, "unit": "cm"}
